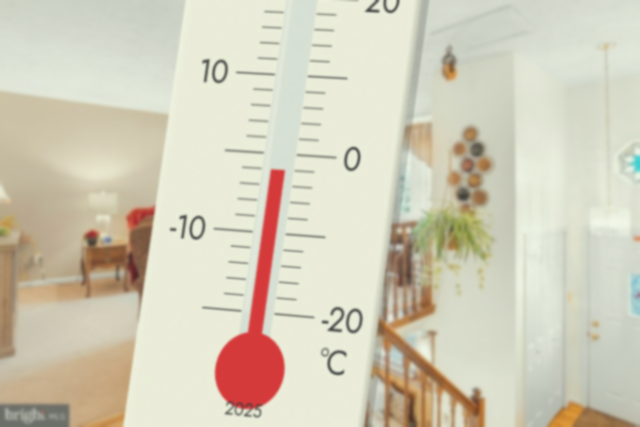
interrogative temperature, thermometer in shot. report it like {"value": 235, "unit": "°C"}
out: {"value": -2, "unit": "°C"}
